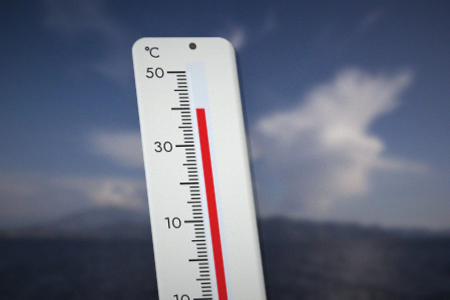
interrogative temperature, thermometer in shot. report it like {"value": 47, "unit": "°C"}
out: {"value": 40, "unit": "°C"}
